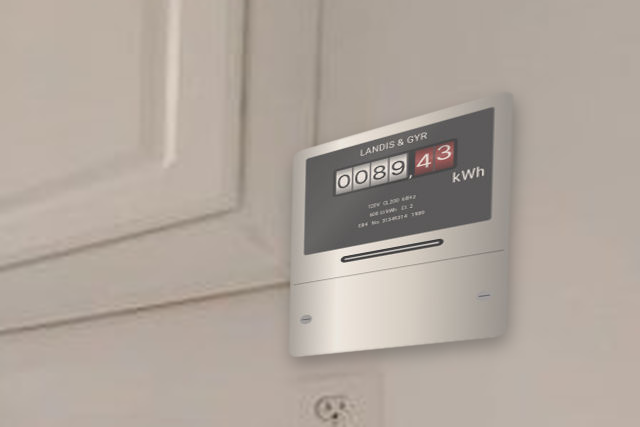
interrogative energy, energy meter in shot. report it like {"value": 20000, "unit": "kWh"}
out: {"value": 89.43, "unit": "kWh"}
